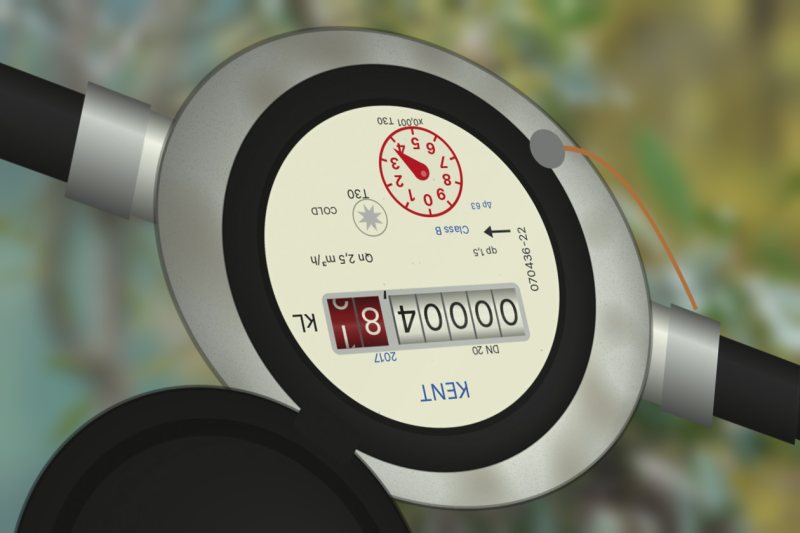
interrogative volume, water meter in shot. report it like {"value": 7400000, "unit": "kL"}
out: {"value": 4.813, "unit": "kL"}
